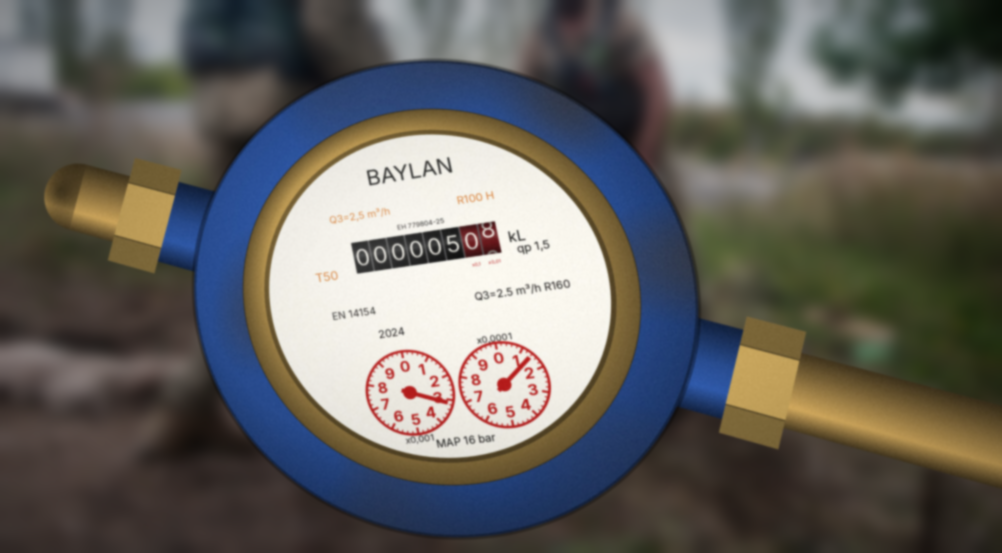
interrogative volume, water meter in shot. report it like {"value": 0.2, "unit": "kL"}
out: {"value": 5.0831, "unit": "kL"}
